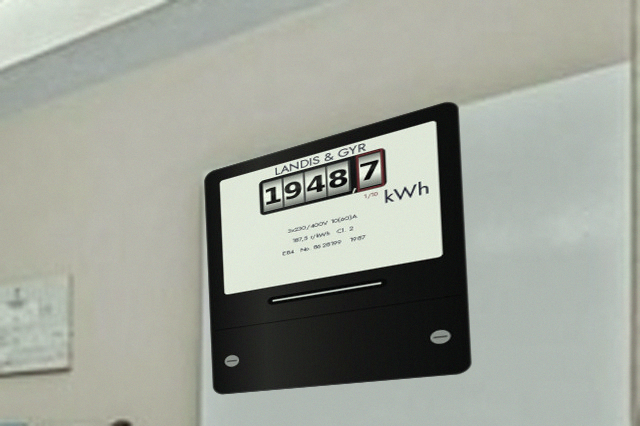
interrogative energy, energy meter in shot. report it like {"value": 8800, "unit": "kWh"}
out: {"value": 1948.7, "unit": "kWh"}
